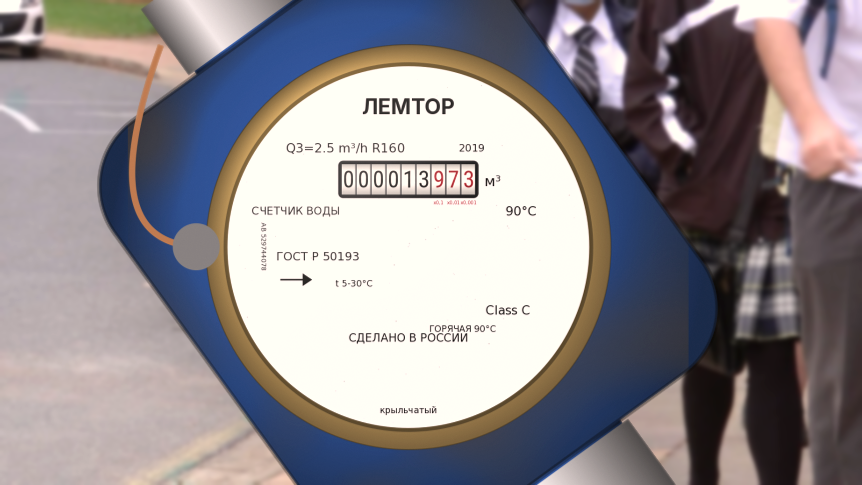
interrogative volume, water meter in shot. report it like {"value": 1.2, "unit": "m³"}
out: {"value": 13.973, "unit": "m³"}
